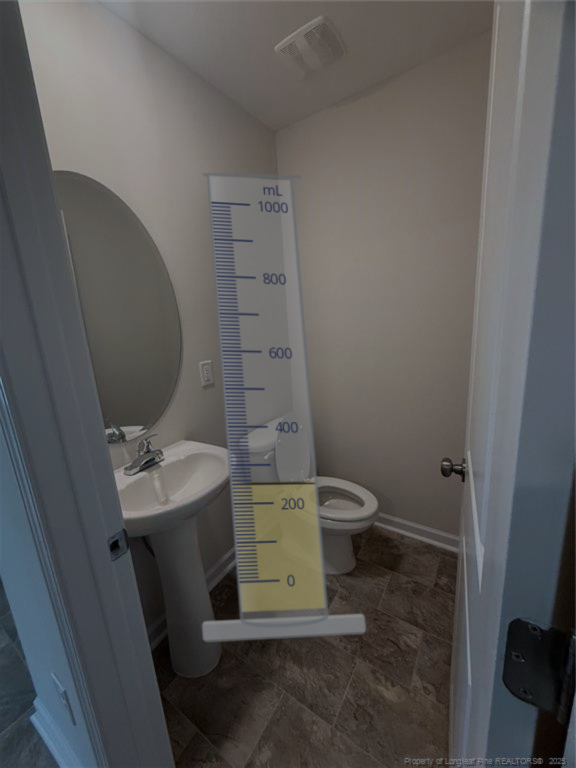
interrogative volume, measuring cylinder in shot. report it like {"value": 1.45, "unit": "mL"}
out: {"value": 250, "unit": "mL"}
